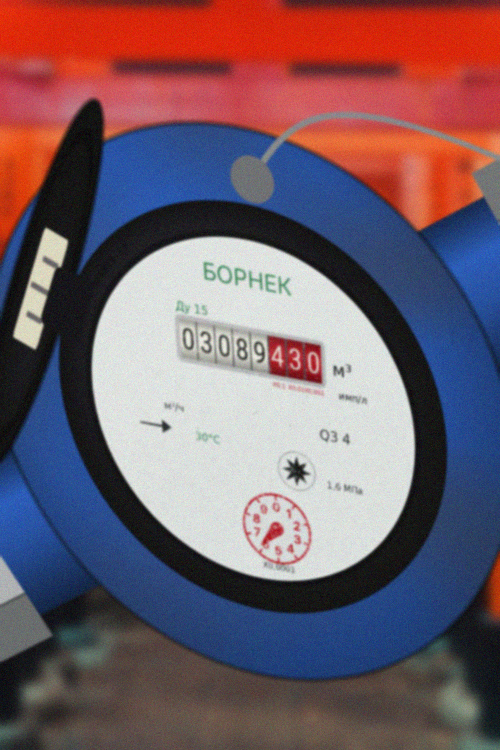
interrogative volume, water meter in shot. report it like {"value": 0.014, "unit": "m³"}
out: {"value": 3089.4306, "unit": "m³"}
